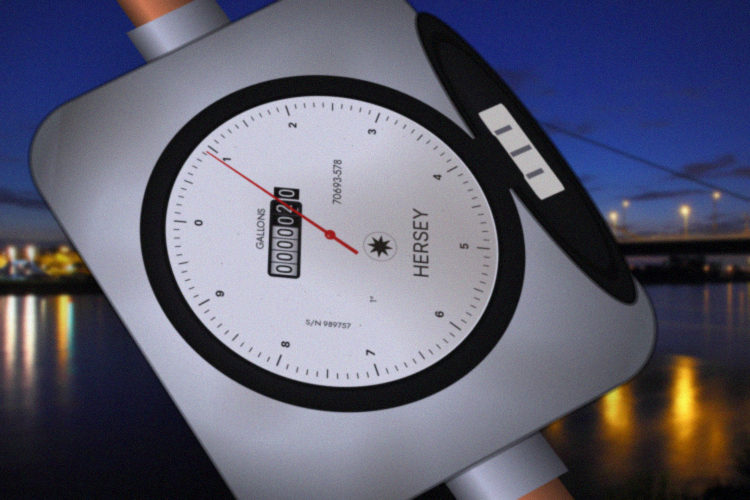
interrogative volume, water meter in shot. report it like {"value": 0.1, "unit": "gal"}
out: {"value": 20.9, "unit": "gal"}
